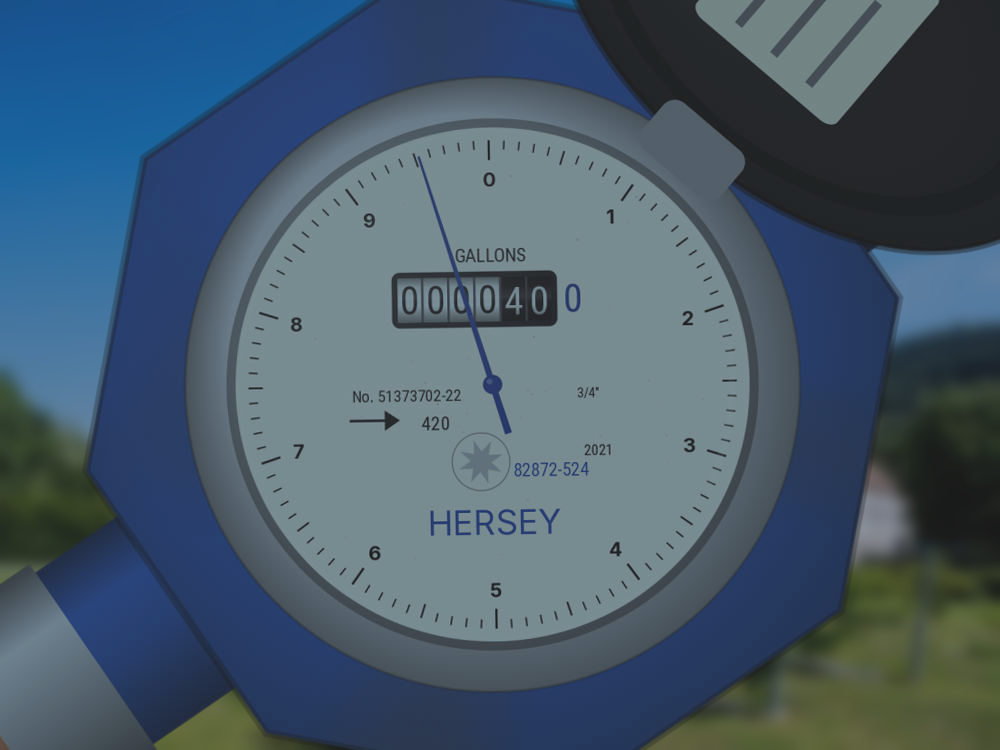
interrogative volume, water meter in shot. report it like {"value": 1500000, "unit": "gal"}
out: {"value": 399.5, "unit": "gal"}
